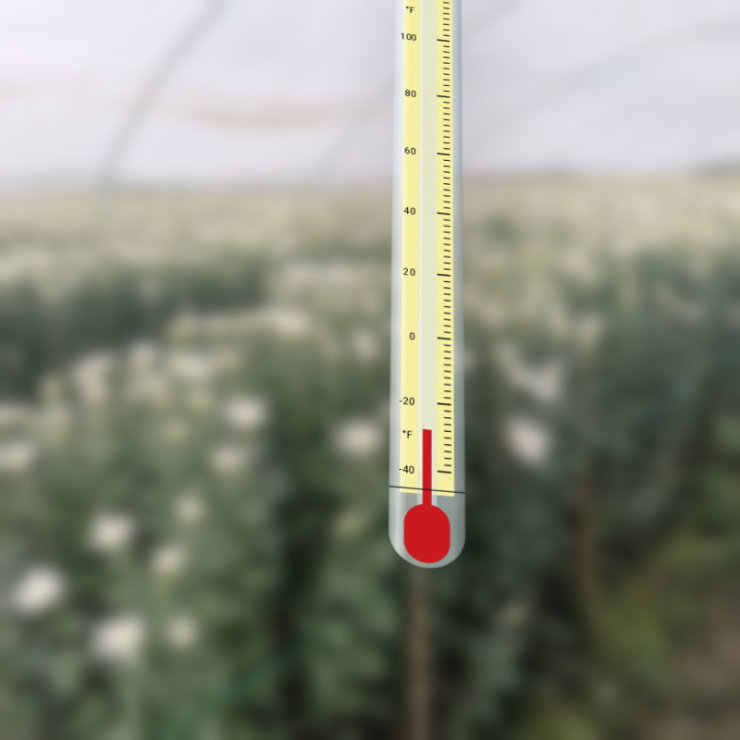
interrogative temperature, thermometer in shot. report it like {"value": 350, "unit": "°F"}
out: {"value": -28, "unit": "°F"}
